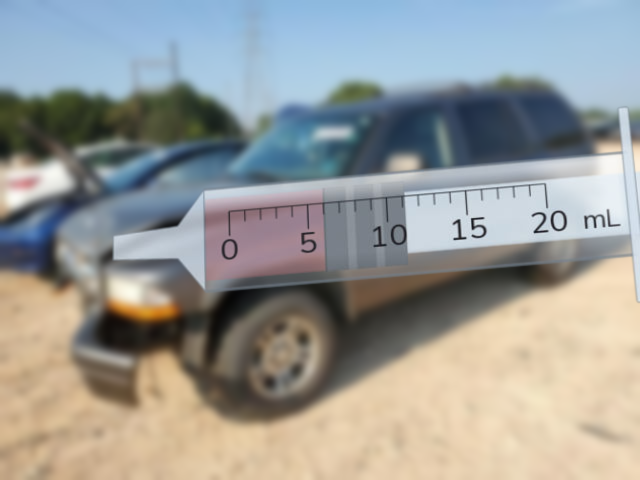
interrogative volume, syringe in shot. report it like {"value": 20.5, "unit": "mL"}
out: {"value": 6, "unit": "mL"}
